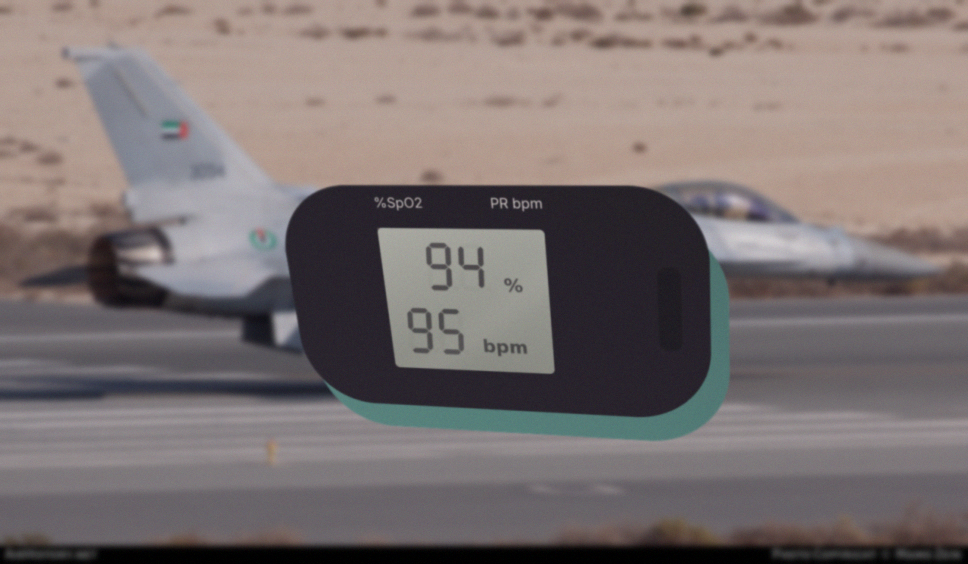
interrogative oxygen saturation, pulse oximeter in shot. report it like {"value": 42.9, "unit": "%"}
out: {"value": 94, "unit": "%"}
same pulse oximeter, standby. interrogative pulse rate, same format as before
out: {"value": 95, "unit": "bpm"}
